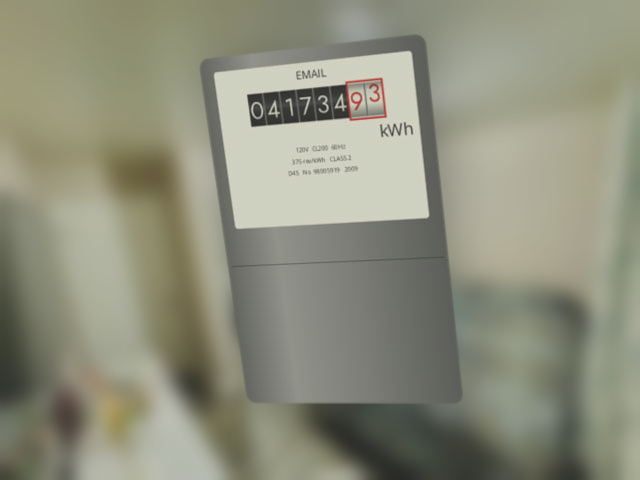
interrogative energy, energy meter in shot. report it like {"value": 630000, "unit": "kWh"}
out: {"value": 41734.93, "unit": "kWh"}
